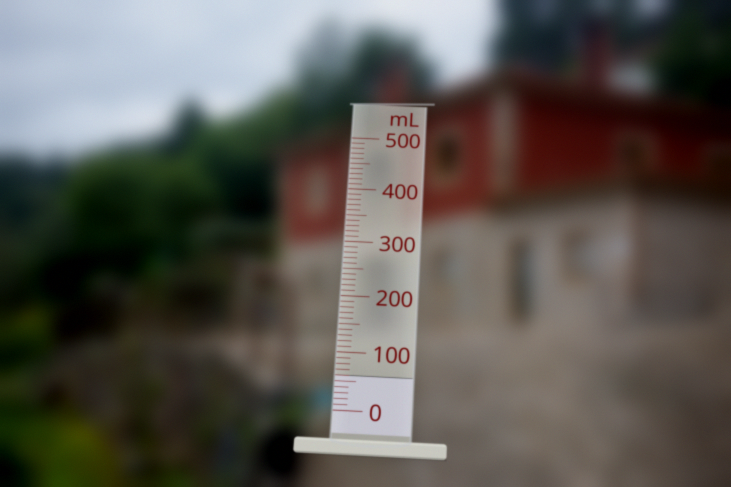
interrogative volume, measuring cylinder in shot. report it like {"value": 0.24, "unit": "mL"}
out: {"value": 60, "unit": "mL"}
